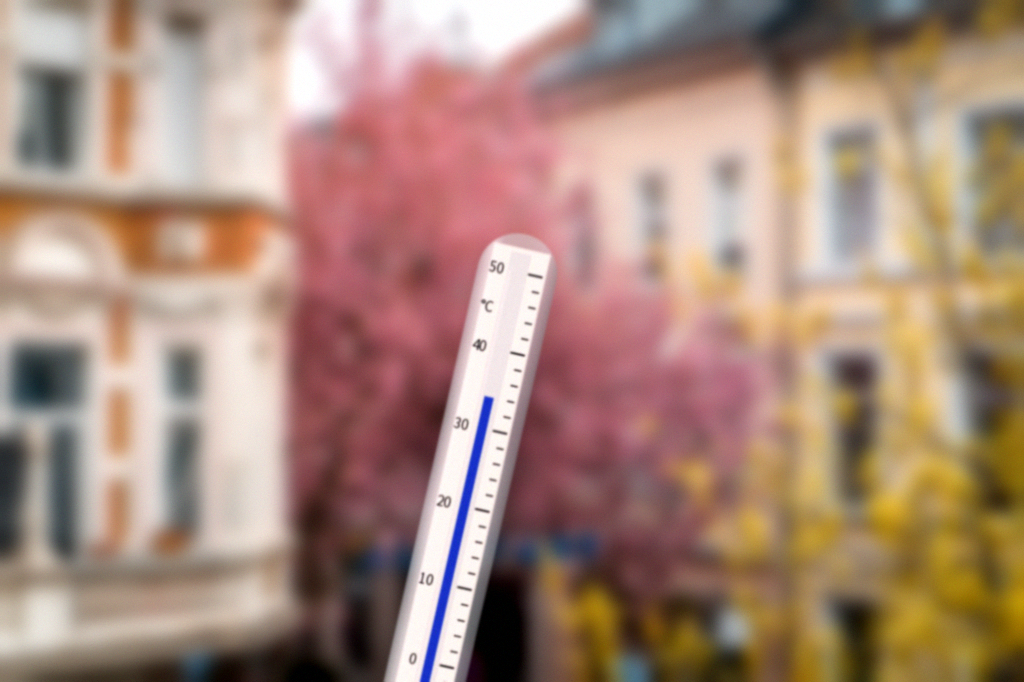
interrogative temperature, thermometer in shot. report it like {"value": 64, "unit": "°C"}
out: {"value": 34, "unit": "°C"}
